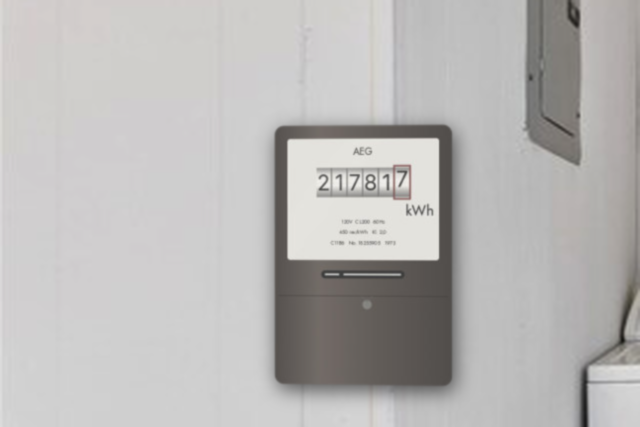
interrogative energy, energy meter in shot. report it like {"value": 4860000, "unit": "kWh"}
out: {"value": 21781.7, "unit": "kWh"}
